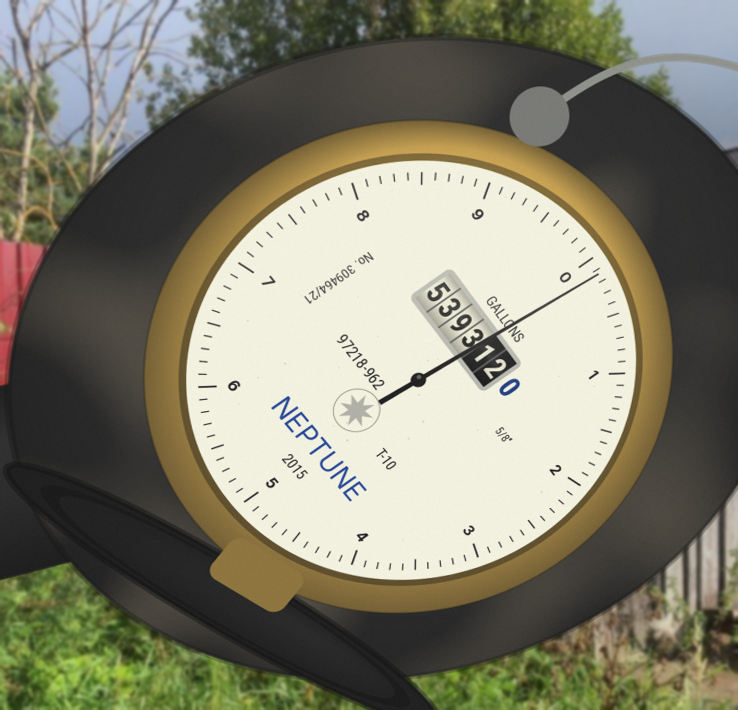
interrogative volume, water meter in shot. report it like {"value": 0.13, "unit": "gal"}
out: {"value": 5393120.1, "unit": "gal"}
